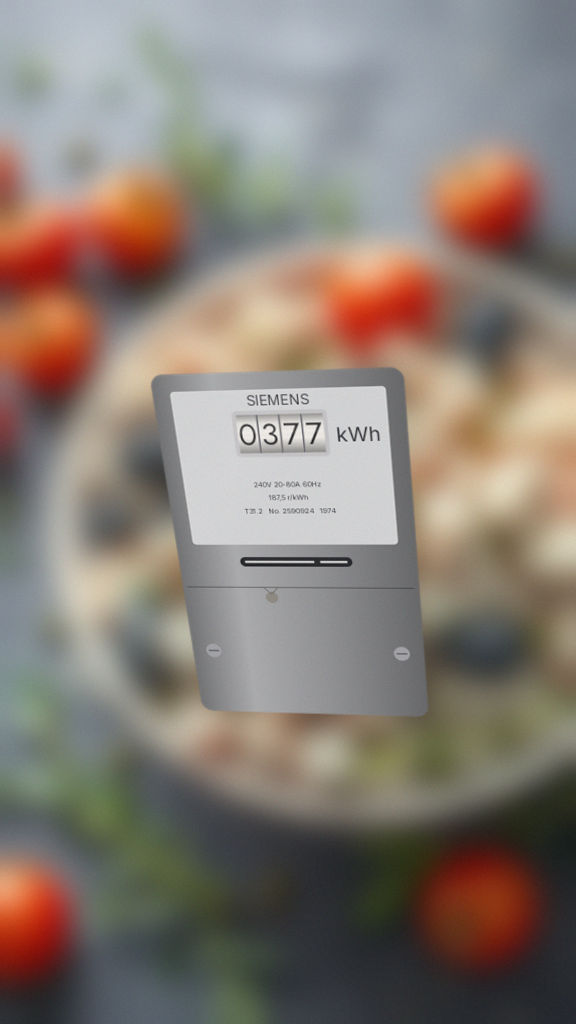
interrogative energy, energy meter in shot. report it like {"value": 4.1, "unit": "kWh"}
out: {"value": 377, "unit": "kWh"}
